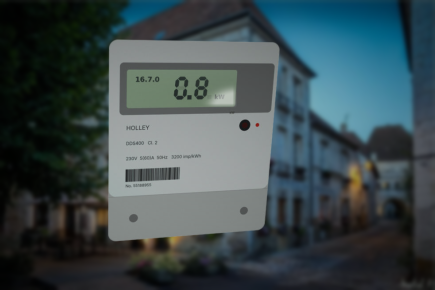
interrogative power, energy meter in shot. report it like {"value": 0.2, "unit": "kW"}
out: {"value": 0.8, "unit": "kW"}
